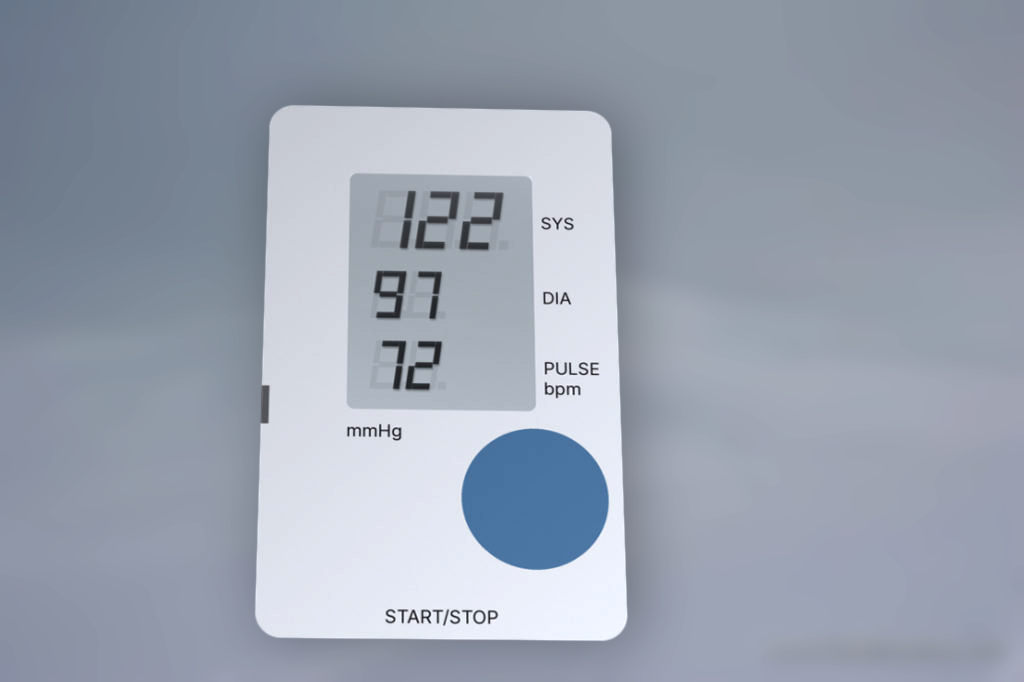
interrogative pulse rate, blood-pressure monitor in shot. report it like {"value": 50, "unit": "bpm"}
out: {"value": 72, "unit": "bpm"}
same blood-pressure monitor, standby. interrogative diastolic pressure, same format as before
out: {"value": 97, "unit": "mmHg"}
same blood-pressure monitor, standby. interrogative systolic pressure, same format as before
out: {"value": 122, "unit": "mmHg"}
